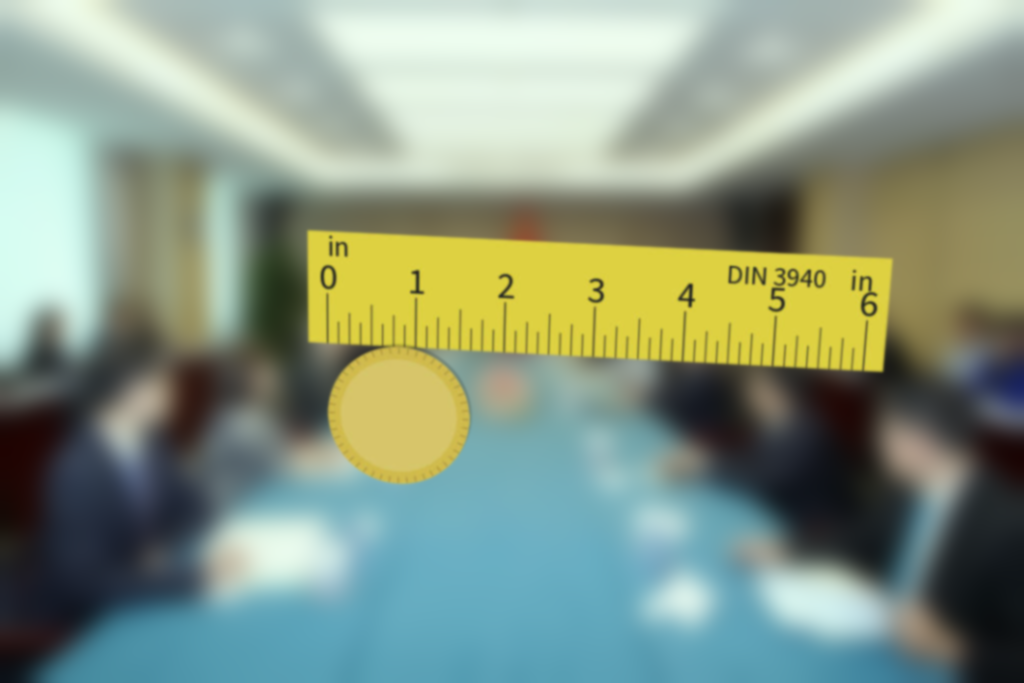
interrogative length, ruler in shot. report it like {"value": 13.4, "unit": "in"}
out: {"value": 1.625, "unit": "in"}
